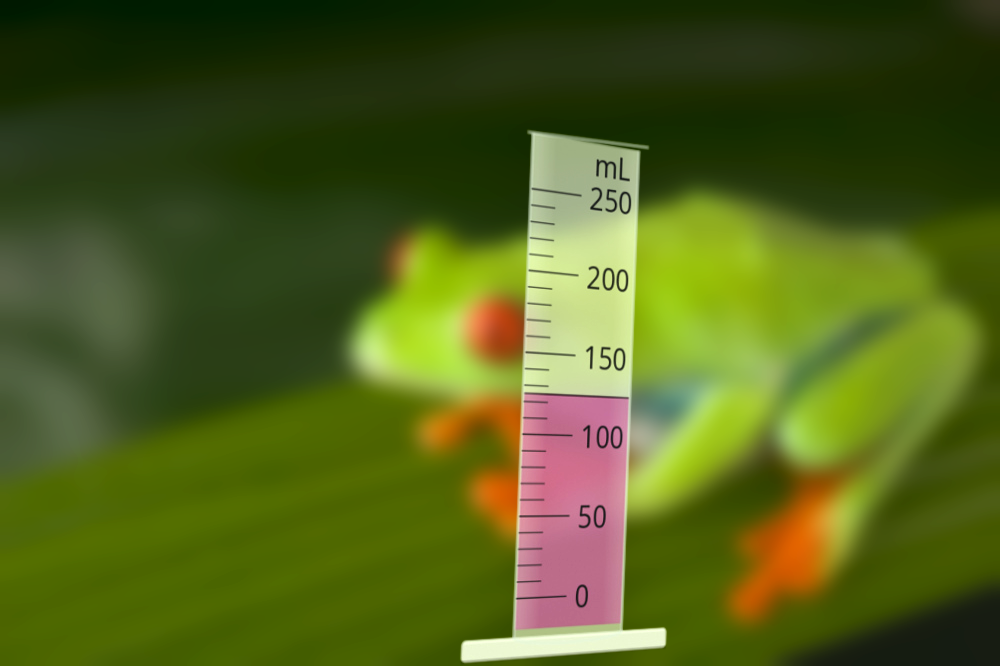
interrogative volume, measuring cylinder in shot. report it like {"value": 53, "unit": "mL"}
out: {"value": 125, "unit": "mL"}
